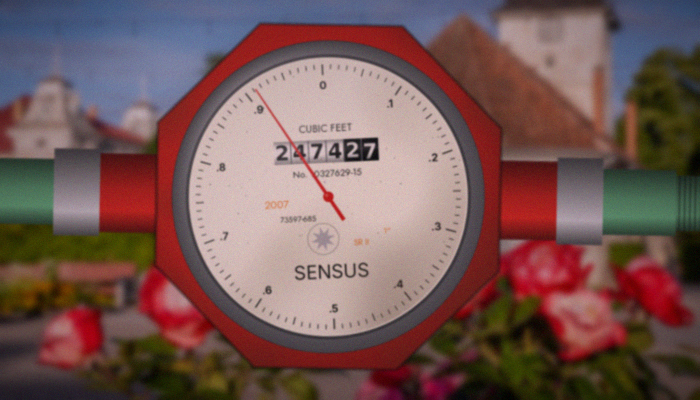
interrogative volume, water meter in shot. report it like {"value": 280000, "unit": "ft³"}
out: {"value": 247426.91, "unit": "ft³"}
